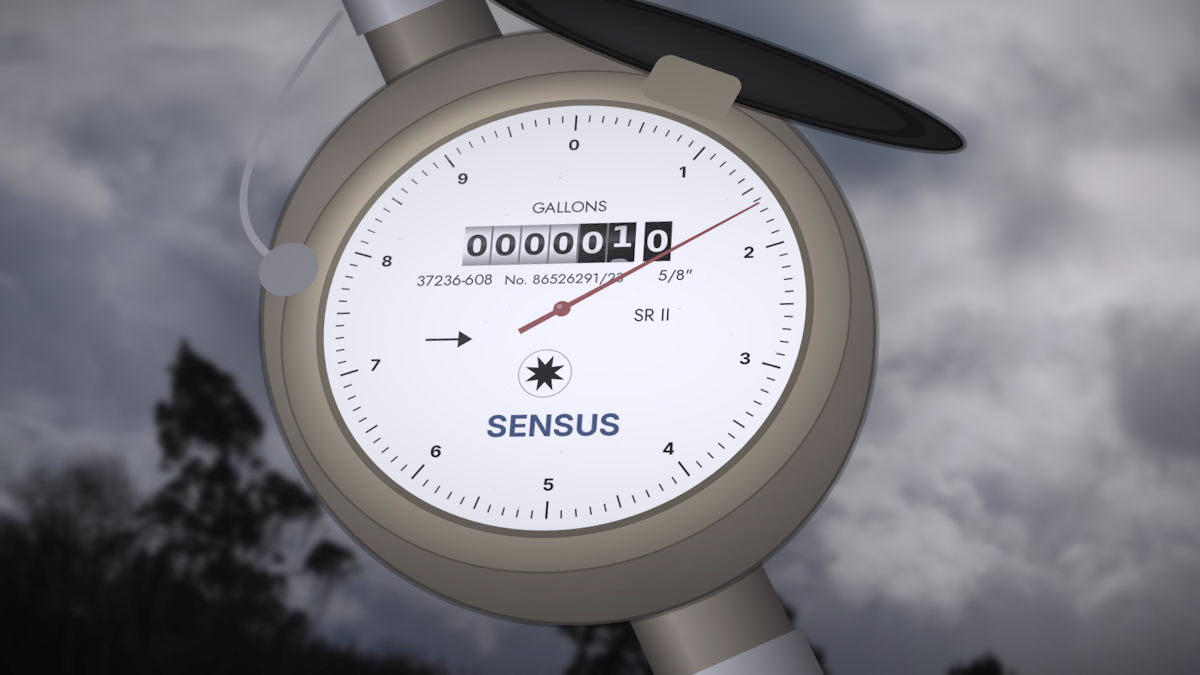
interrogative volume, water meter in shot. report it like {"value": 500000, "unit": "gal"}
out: {"value": 11.6, "unit": "gal"}
